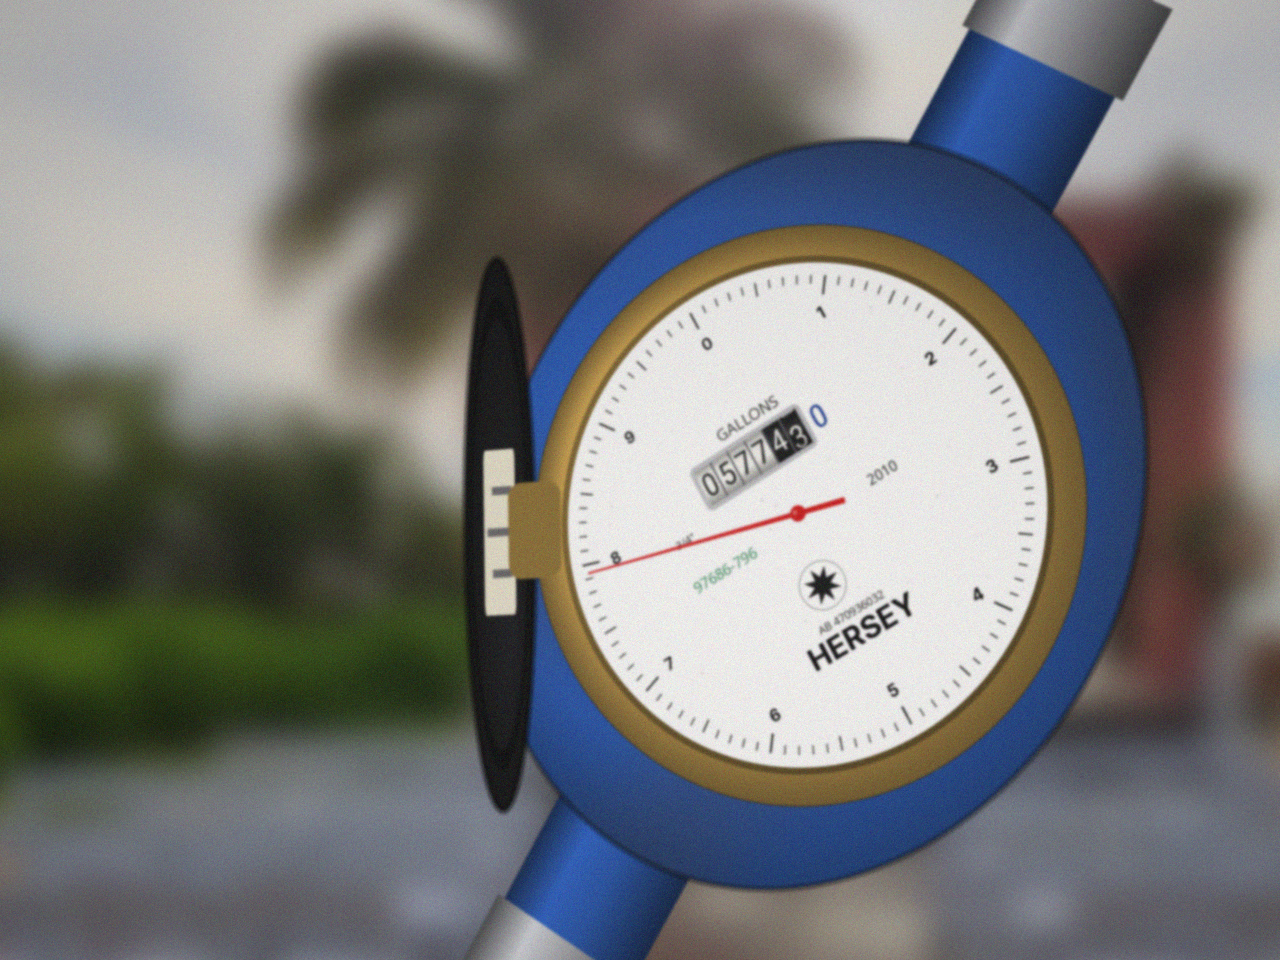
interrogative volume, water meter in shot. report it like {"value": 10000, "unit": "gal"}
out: {"value": 577427.9, "unit": "gal"}
